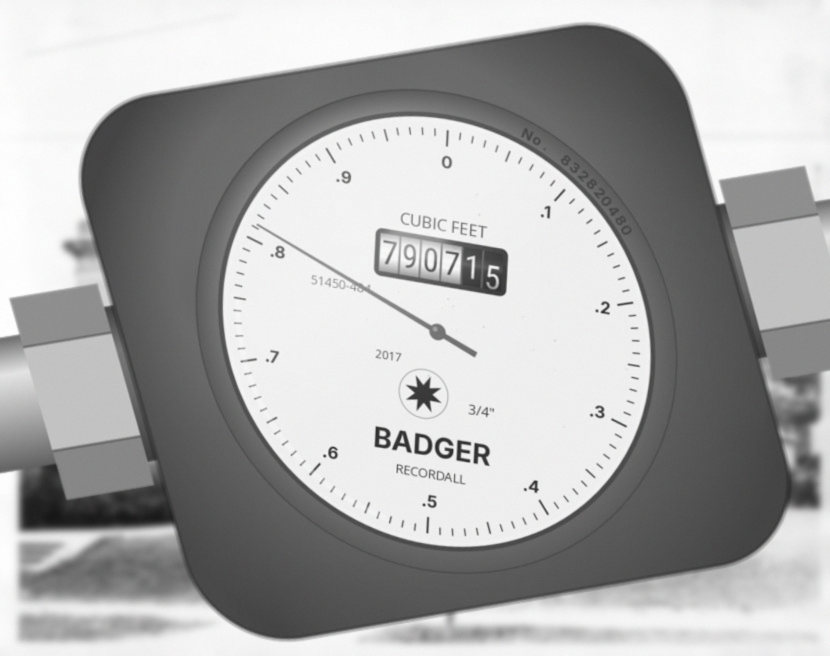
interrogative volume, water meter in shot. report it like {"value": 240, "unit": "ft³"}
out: {"value": 790714.81, "unit": "ft³"}
